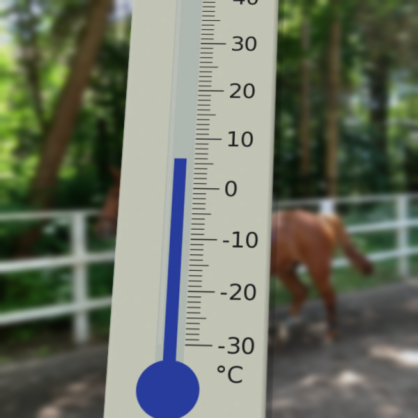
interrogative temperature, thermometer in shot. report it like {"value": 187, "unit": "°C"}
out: {"value": 6, "unit": "°C"}
